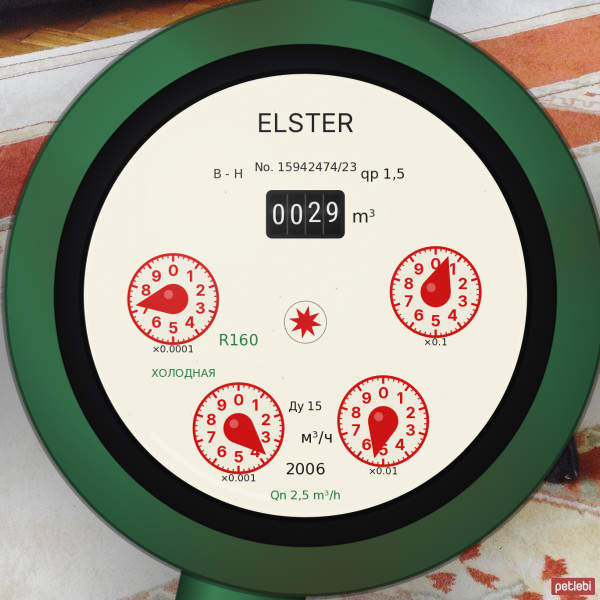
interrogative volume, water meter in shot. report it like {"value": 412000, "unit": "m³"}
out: {"value": 29.0537, "unit": "m³"}
